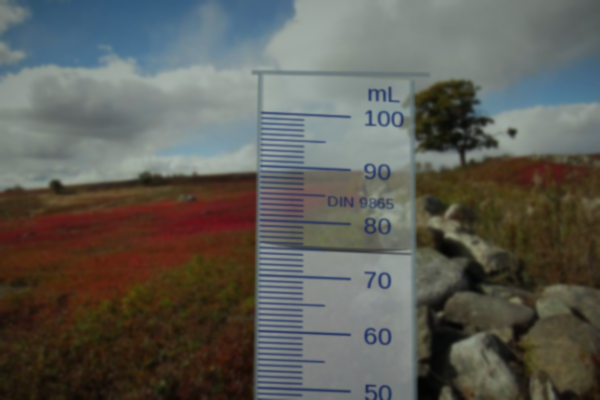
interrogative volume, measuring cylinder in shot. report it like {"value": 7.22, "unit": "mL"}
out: {"value": 75, "unit": "mL"}
